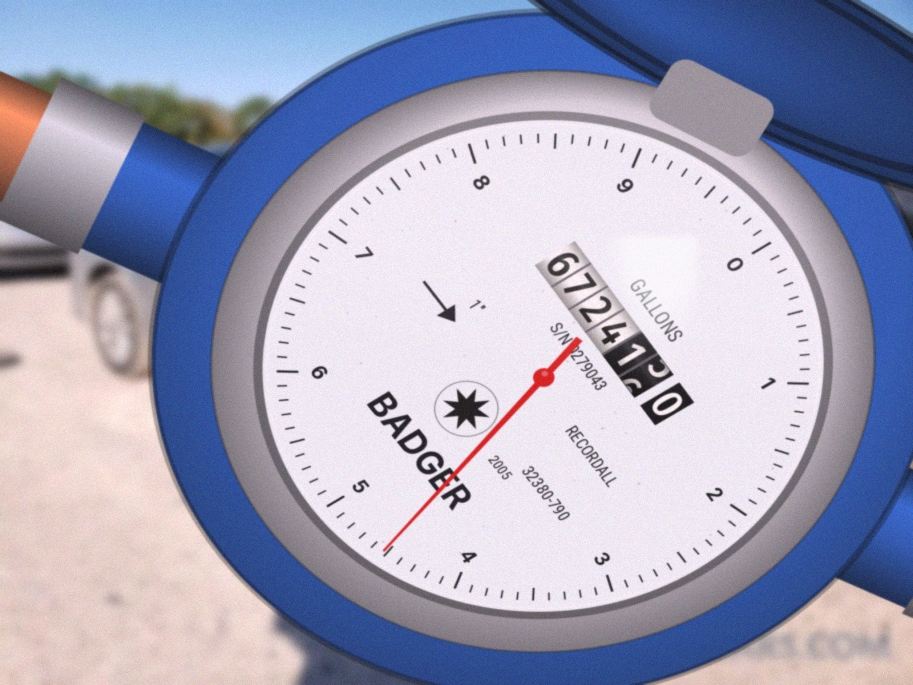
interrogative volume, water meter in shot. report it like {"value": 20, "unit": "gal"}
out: {"value": 6724154.5, "unit": "gal"}
